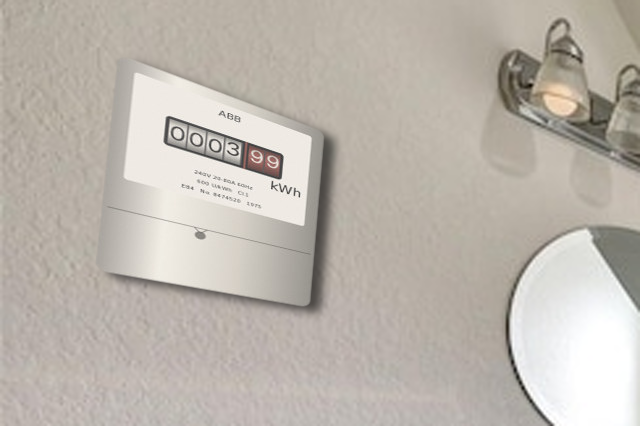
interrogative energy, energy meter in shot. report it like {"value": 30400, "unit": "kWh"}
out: {"value": 3.99, "unit": "kWh"}
